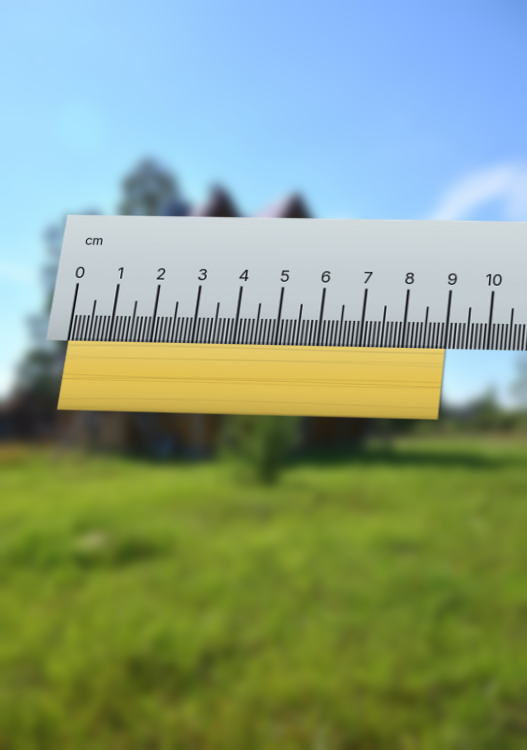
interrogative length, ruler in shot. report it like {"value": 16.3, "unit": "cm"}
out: {"value": 9, "unit": "cm"}
